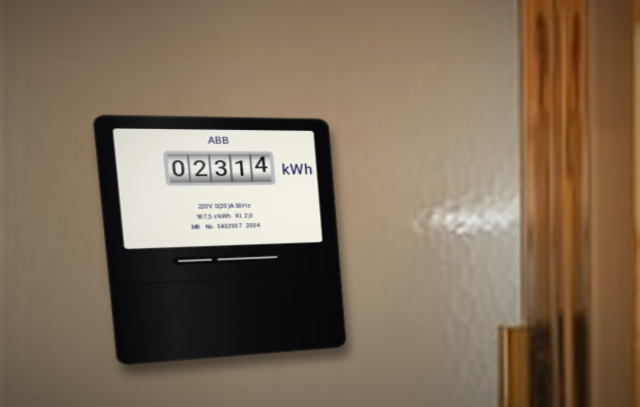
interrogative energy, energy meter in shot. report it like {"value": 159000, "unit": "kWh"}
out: {"value": 2314, "unit": "kWh"}
